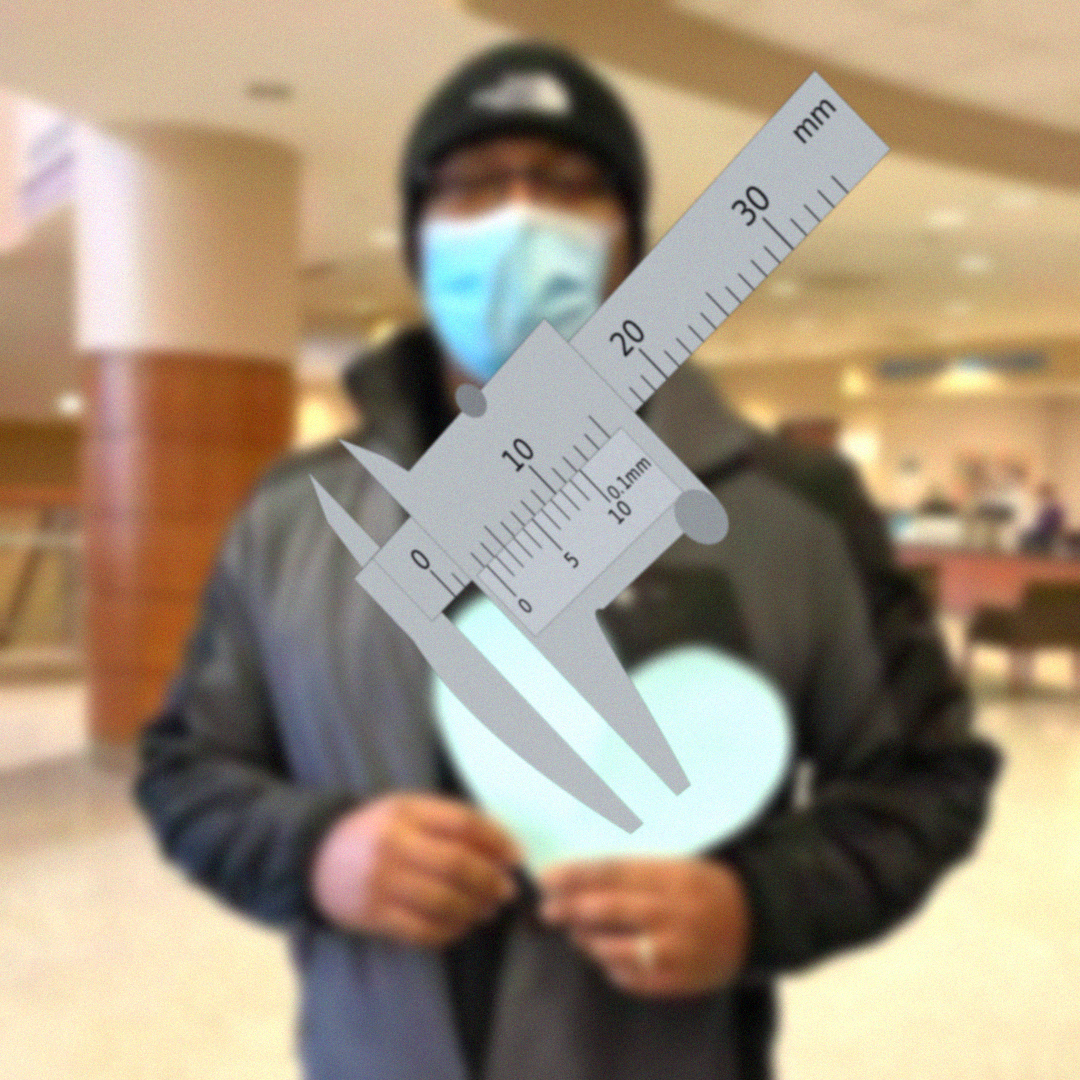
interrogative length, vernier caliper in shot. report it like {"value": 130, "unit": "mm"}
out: {"value": 3.2, "unit": "mm"}
